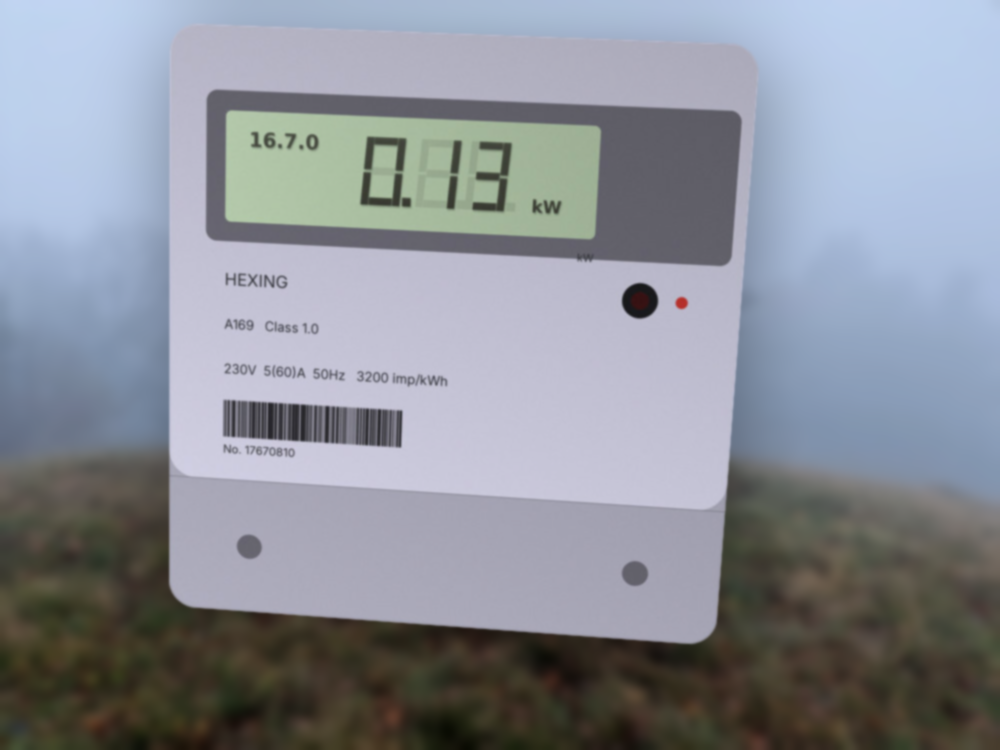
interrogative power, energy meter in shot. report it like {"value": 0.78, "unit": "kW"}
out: {"value": 0.13, "unit": "kW"}
